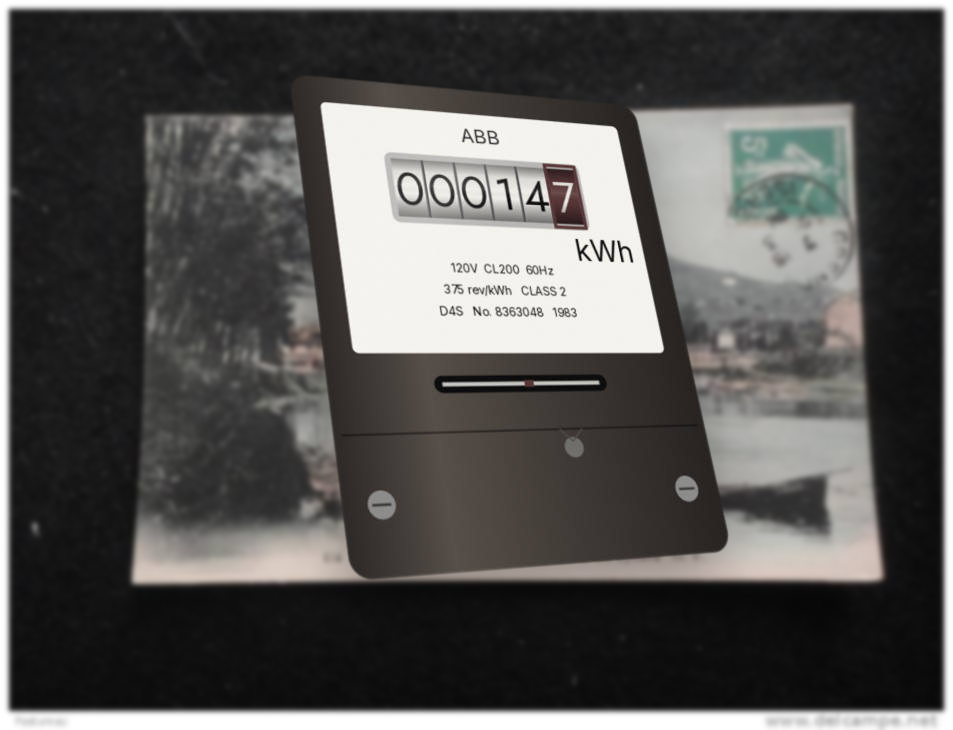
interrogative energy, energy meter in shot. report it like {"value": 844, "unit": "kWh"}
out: {"value": 14.7, "unit": "kWh"}
